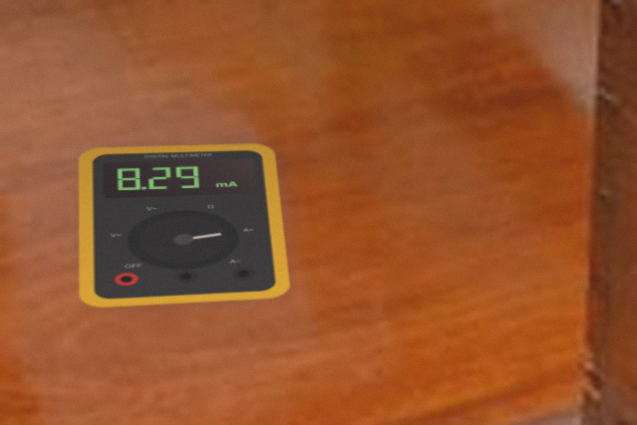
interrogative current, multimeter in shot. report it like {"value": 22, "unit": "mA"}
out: {"value": 8.29, "unit": "mA"}
